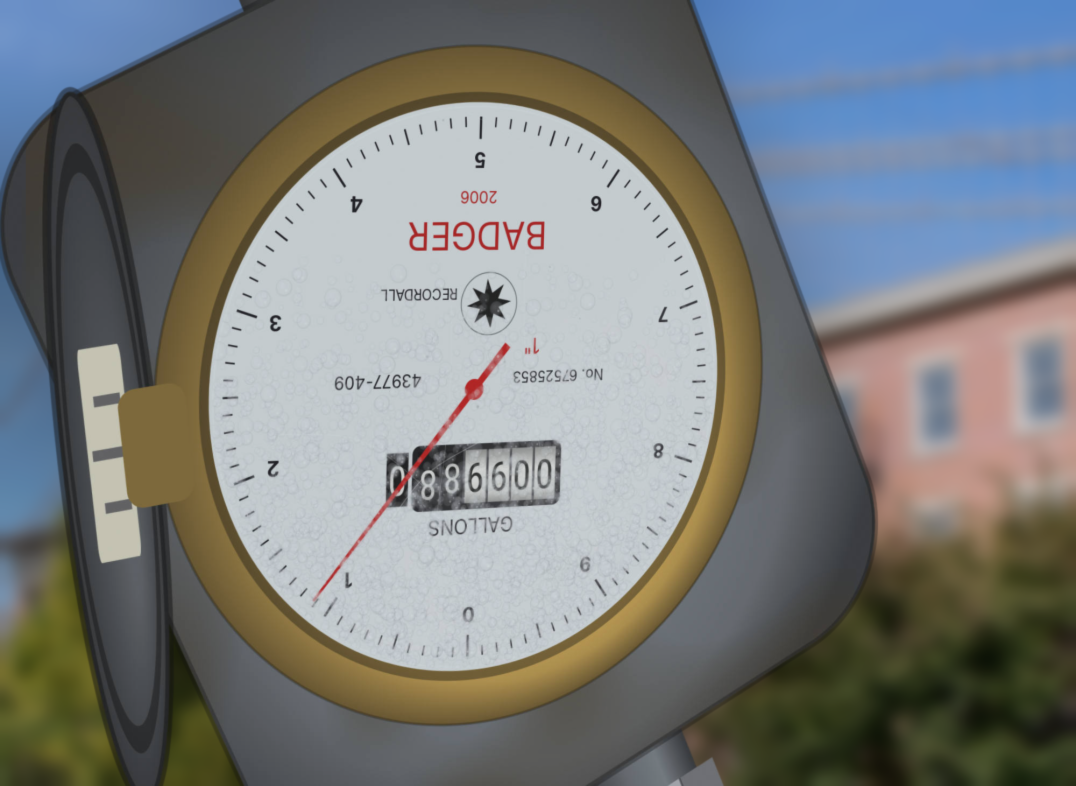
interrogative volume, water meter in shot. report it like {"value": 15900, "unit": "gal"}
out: {"value": 99881.1, "unit": "gal"}
